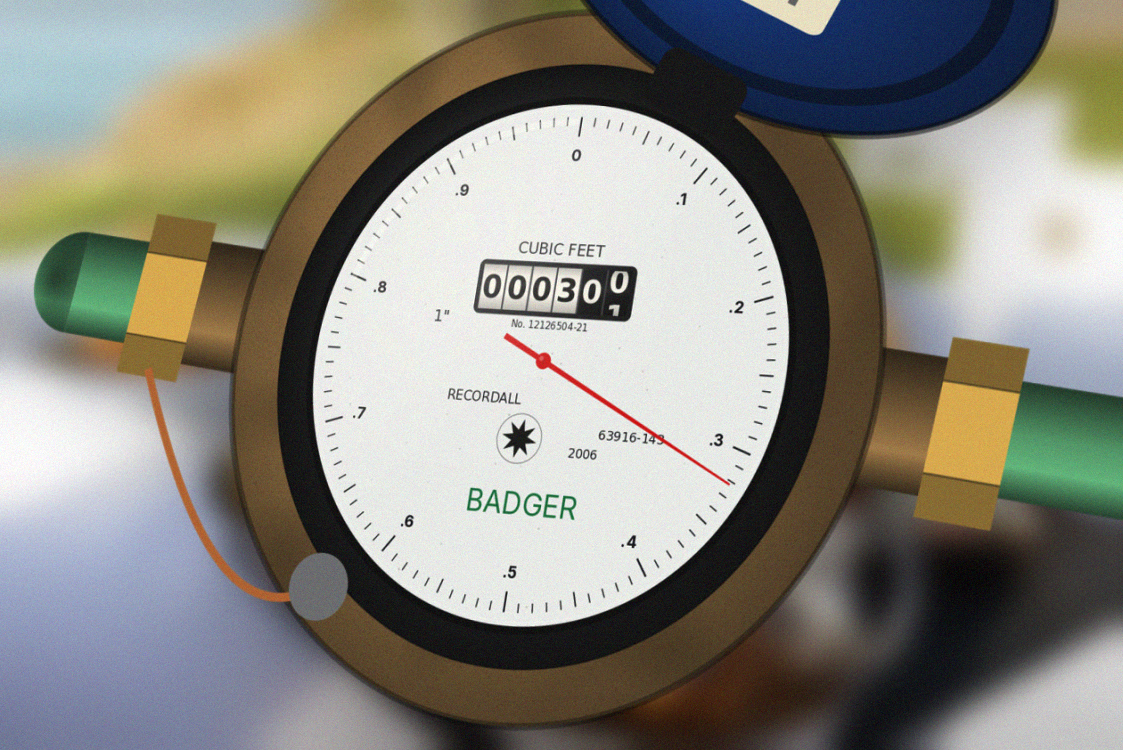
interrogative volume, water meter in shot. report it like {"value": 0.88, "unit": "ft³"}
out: {"value": 300.32, "unit": "ft³"}
